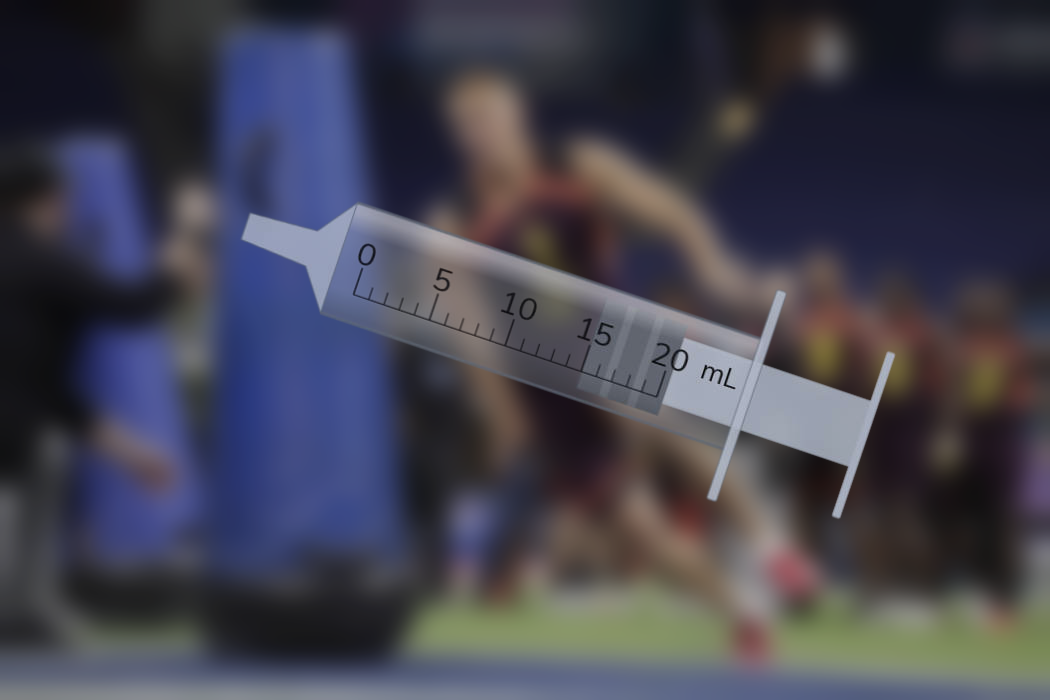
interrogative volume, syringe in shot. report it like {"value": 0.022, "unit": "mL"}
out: {"value": 15, "unit": "mL"}
